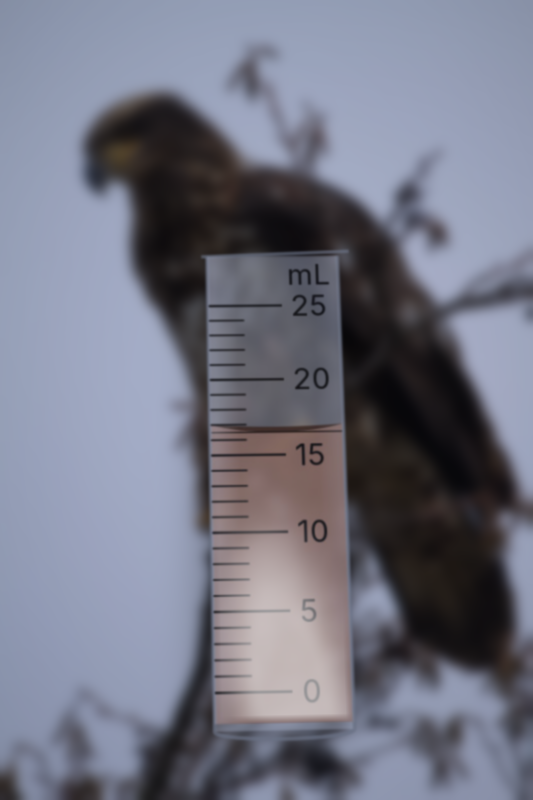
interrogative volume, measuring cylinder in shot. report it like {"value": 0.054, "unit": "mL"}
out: {"value": 16.5, "unit": "mL"}
